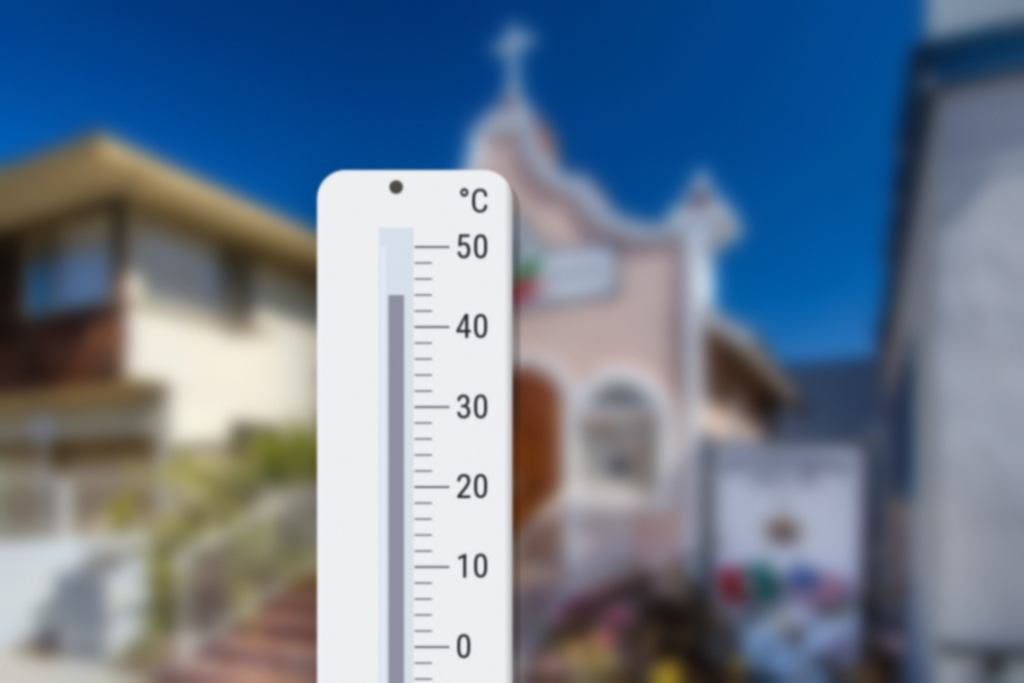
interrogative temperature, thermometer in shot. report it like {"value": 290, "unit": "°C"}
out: {"value": 44, "unit": "°C"}
